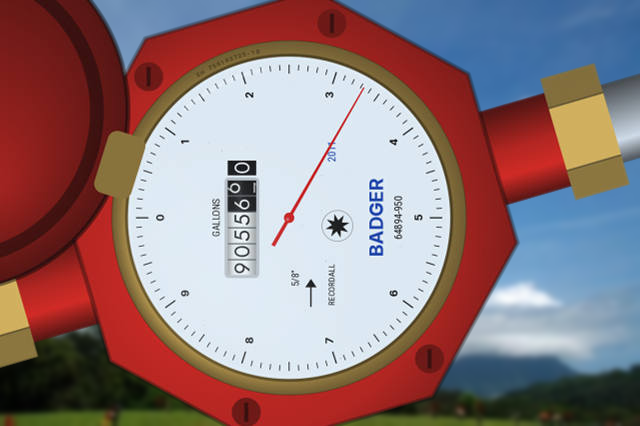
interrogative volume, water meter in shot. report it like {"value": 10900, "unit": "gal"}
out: {"value": 9055663.3, "unit": "gal"}
